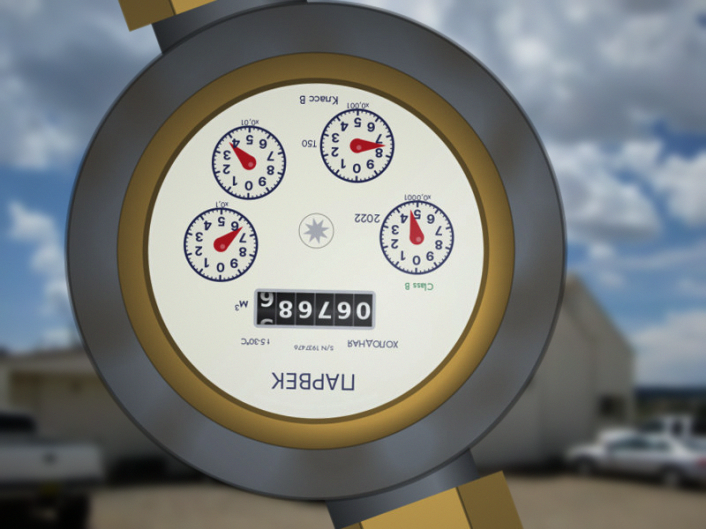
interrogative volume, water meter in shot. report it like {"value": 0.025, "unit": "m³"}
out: {"value": 67685.6374, "unit": "m³"}
